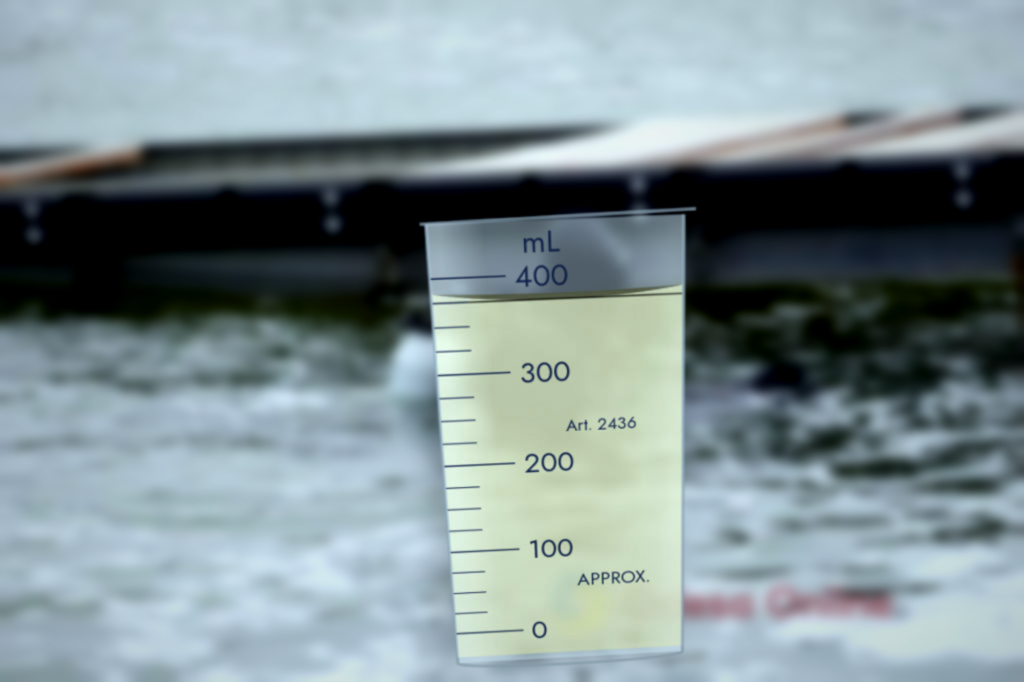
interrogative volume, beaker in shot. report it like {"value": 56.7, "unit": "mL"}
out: {"value": 375, "unit": "mL"}
